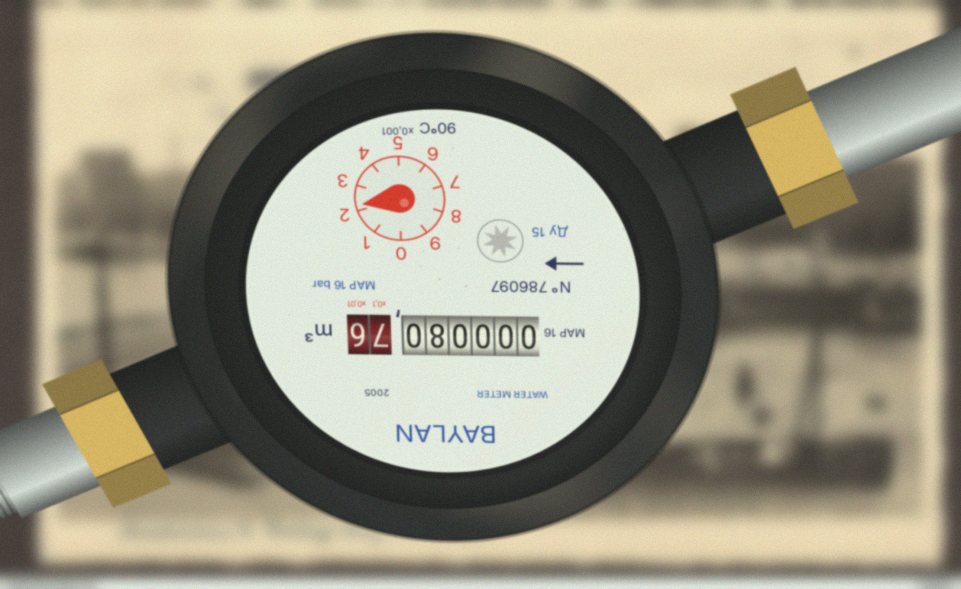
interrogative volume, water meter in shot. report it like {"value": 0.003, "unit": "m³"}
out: {"value": 80.762, "unit": "m³"}
